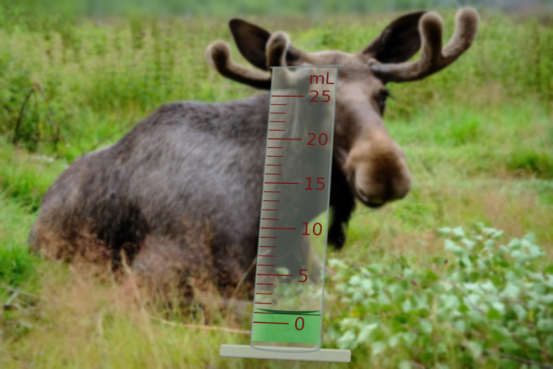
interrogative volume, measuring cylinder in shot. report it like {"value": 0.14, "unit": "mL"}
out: {"value": 1, "unit": "mL"}
